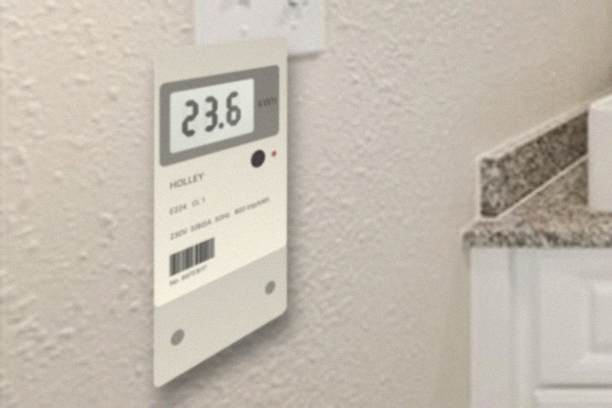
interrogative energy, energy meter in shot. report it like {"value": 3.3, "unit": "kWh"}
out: {"value": 23.6, "unit": "kWh"}
